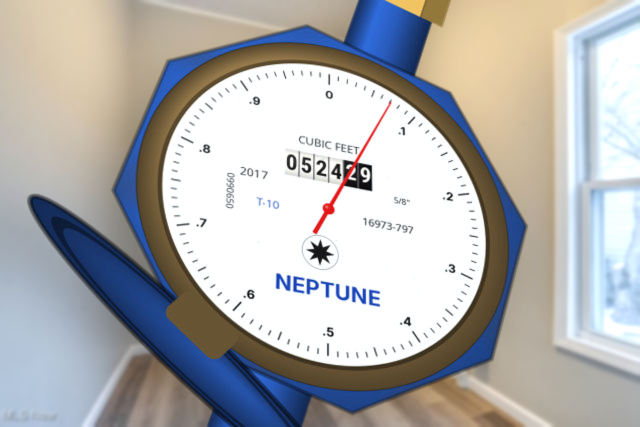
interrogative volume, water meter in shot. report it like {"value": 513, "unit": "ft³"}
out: {"value": 52429.07, "unit": "ft³"}
